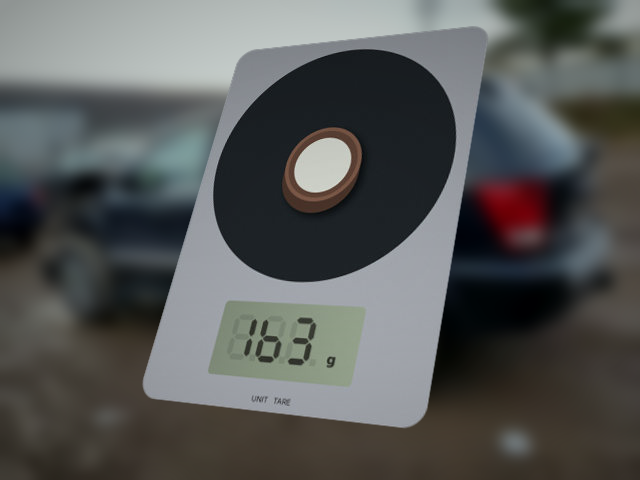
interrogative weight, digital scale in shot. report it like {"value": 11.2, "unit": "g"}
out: {"value": 163, "unit": "g"}
